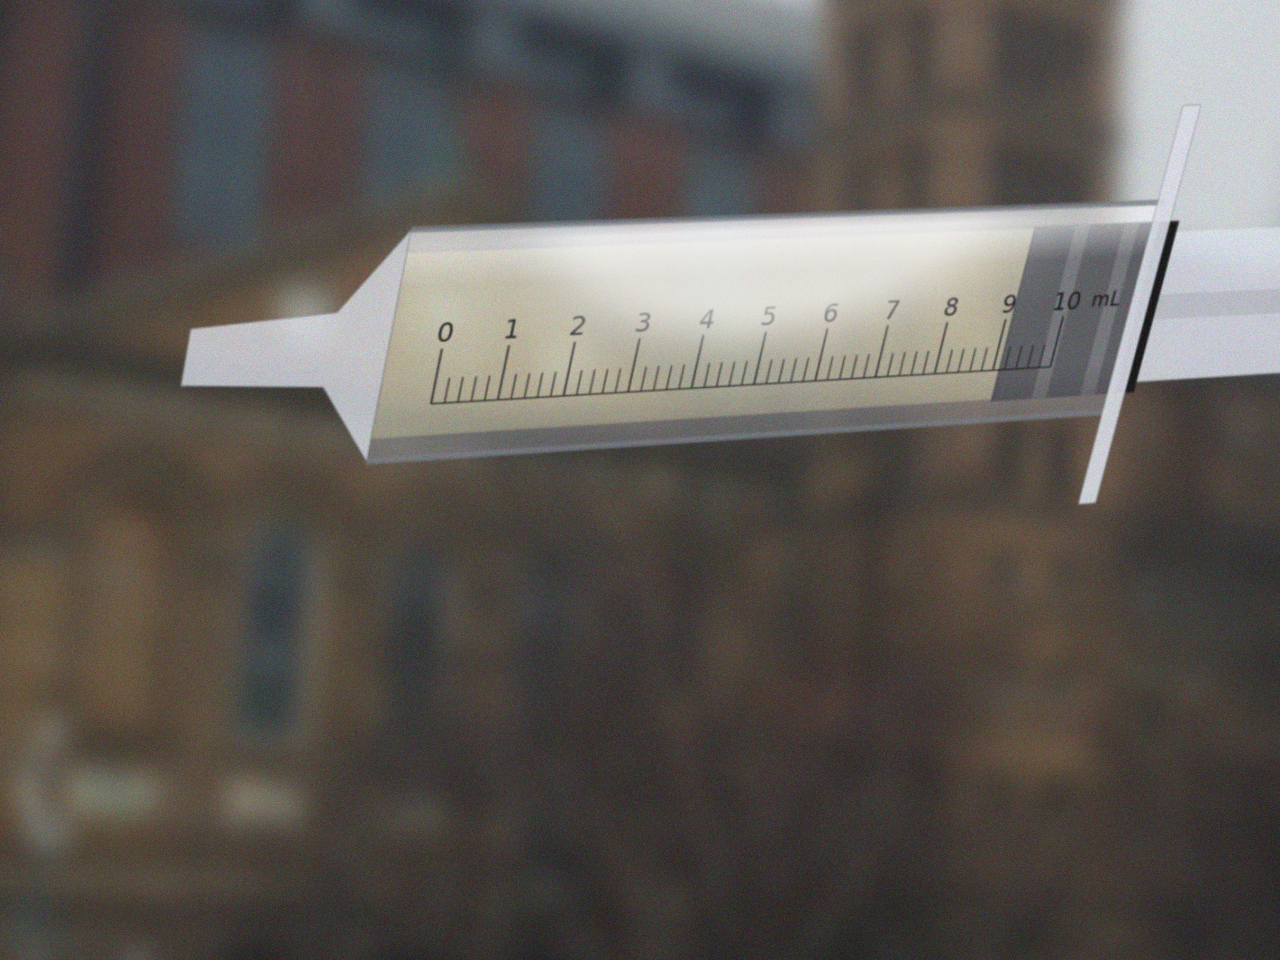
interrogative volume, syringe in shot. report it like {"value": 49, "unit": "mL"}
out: {"value": 9.1, "unit": "mL"}
